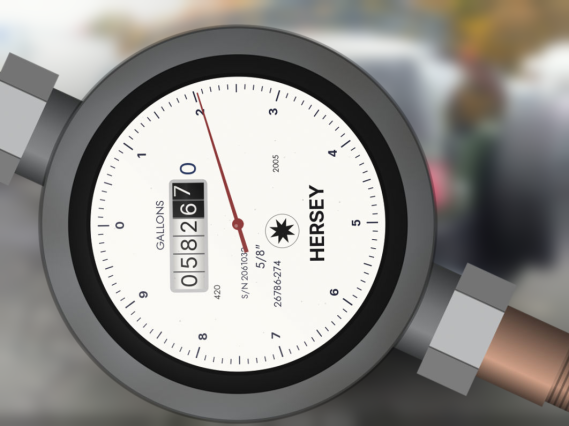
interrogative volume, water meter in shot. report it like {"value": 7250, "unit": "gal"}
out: {"value": 582672.0, "unit": "gal"}
